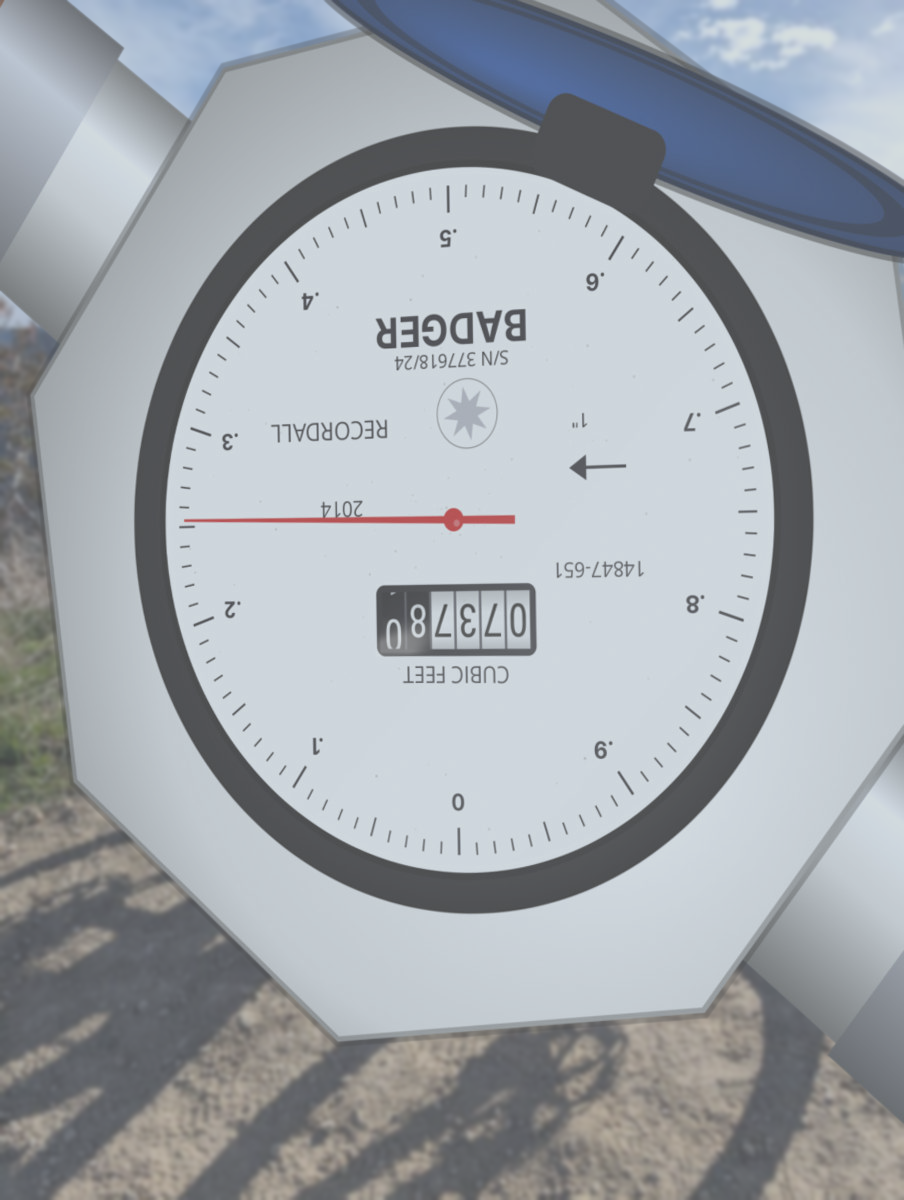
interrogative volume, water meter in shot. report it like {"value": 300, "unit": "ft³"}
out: {"value": 73780.25, "unit": "ft³"}
